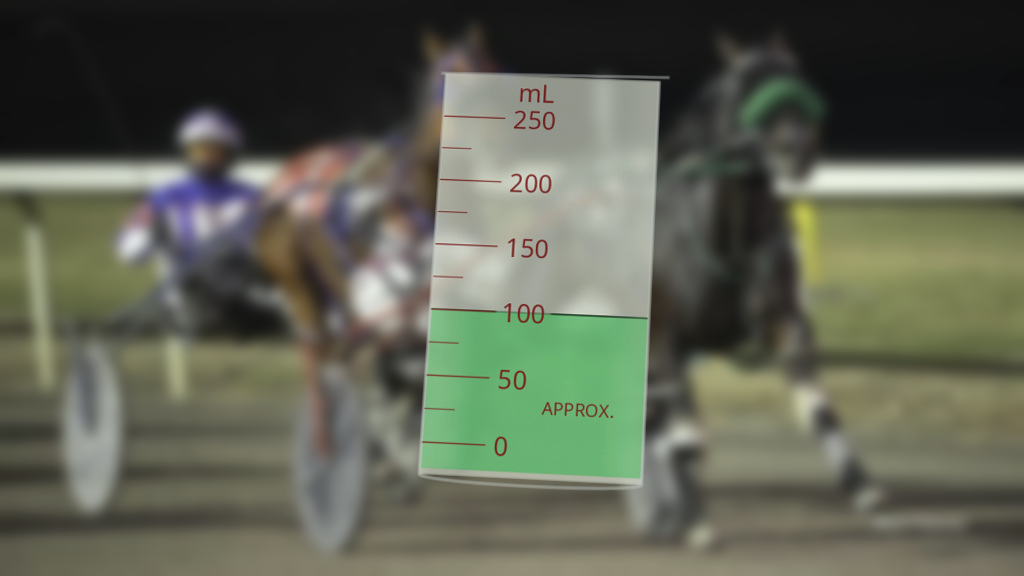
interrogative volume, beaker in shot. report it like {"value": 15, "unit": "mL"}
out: {"value": 100, "unit": "mL"}
